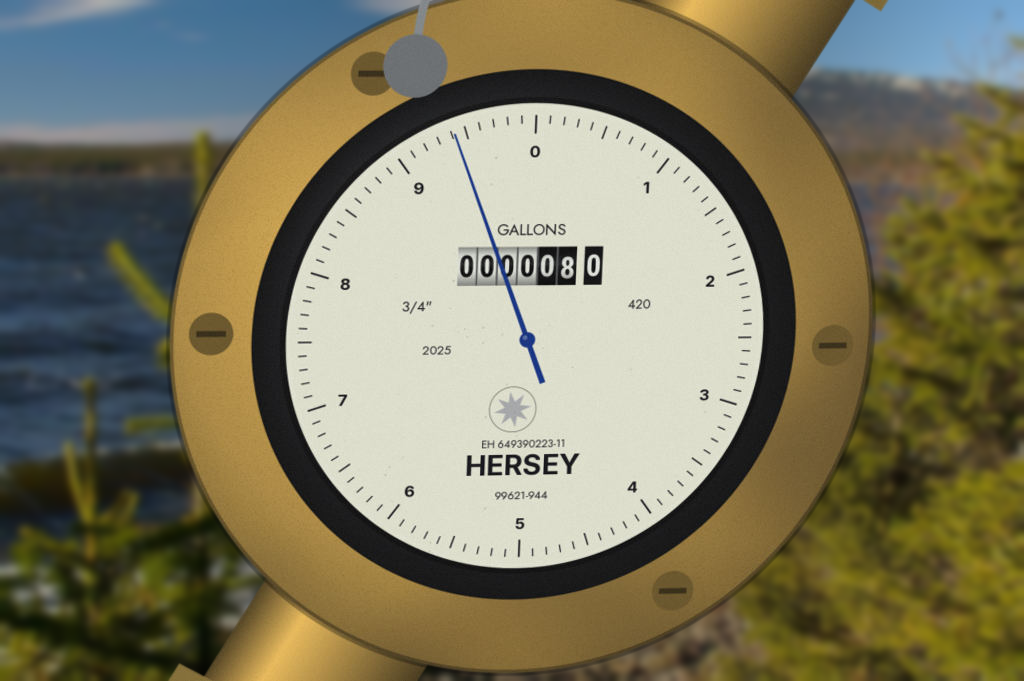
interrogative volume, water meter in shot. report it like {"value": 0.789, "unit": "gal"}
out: {"value": 79.4, "unit": "gal"}
